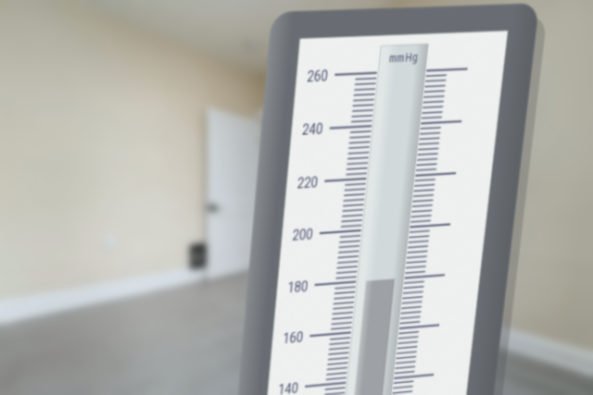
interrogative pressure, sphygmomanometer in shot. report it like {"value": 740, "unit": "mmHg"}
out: {"value": 180, "unit": "mmHg"}
